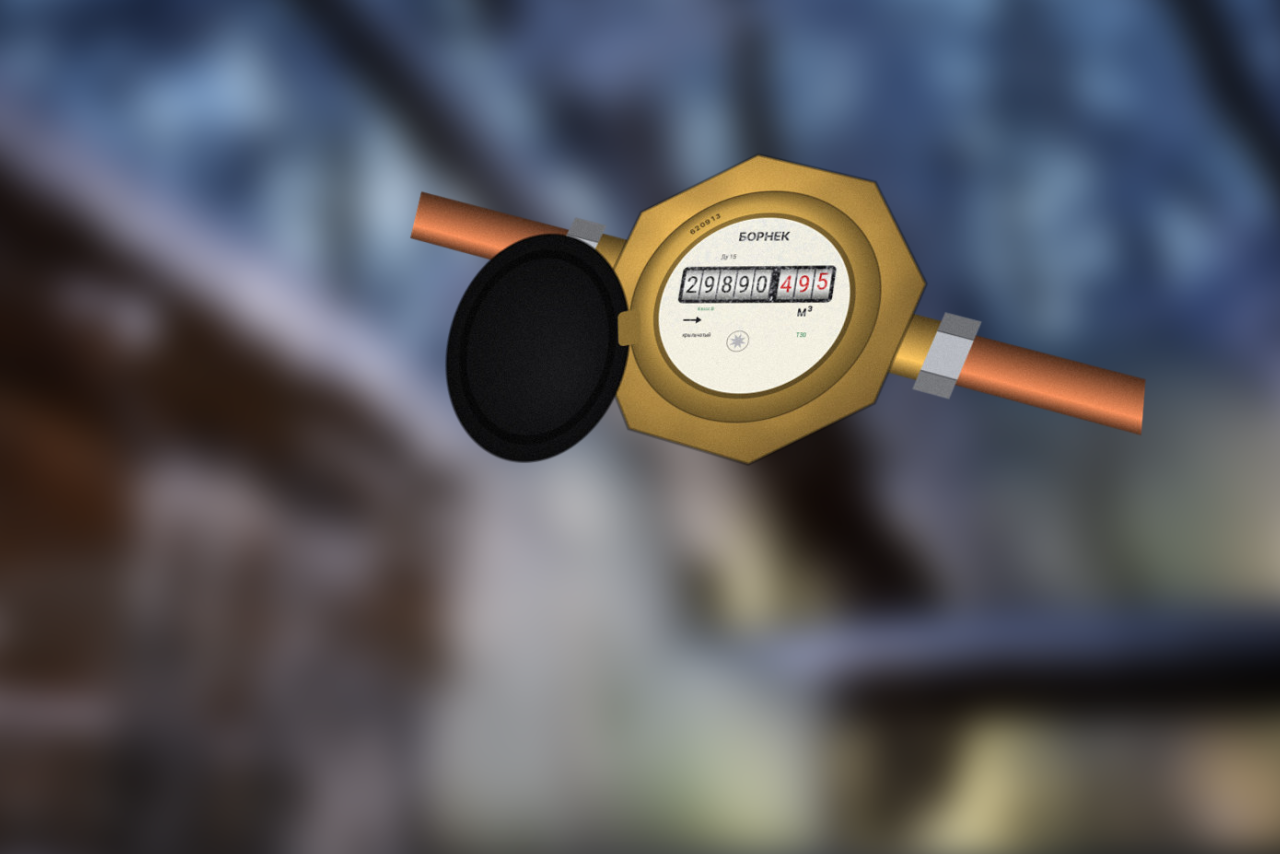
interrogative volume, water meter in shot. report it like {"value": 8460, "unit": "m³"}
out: {"value": 29890.495, "unit": "m³"}
